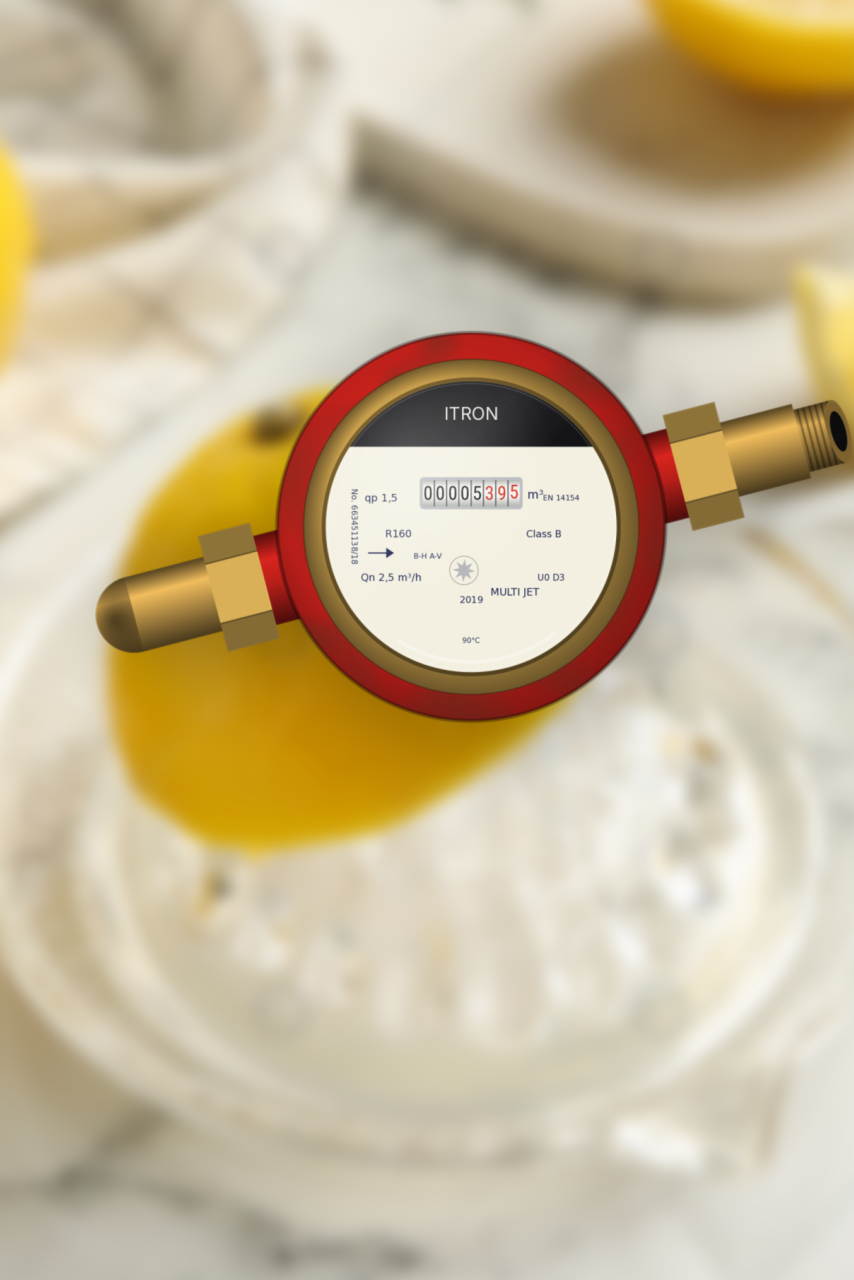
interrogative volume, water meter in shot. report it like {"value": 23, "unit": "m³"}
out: {"value": 5.395, "unit": "m³"}
